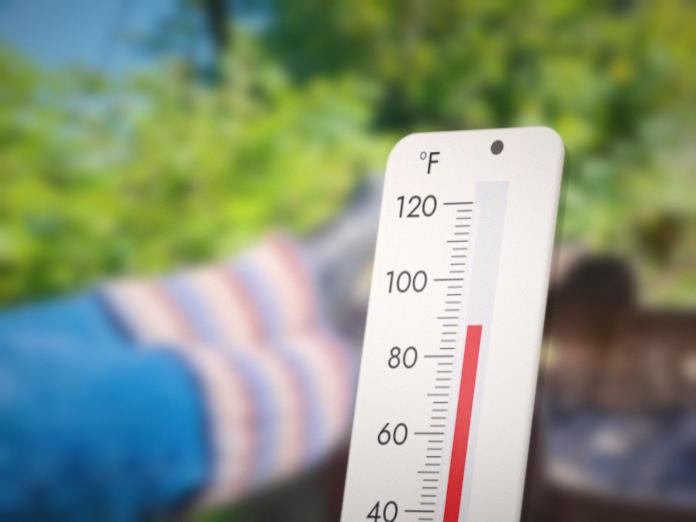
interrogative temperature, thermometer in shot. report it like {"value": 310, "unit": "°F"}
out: {"value": 88, "unit": "°F"}
